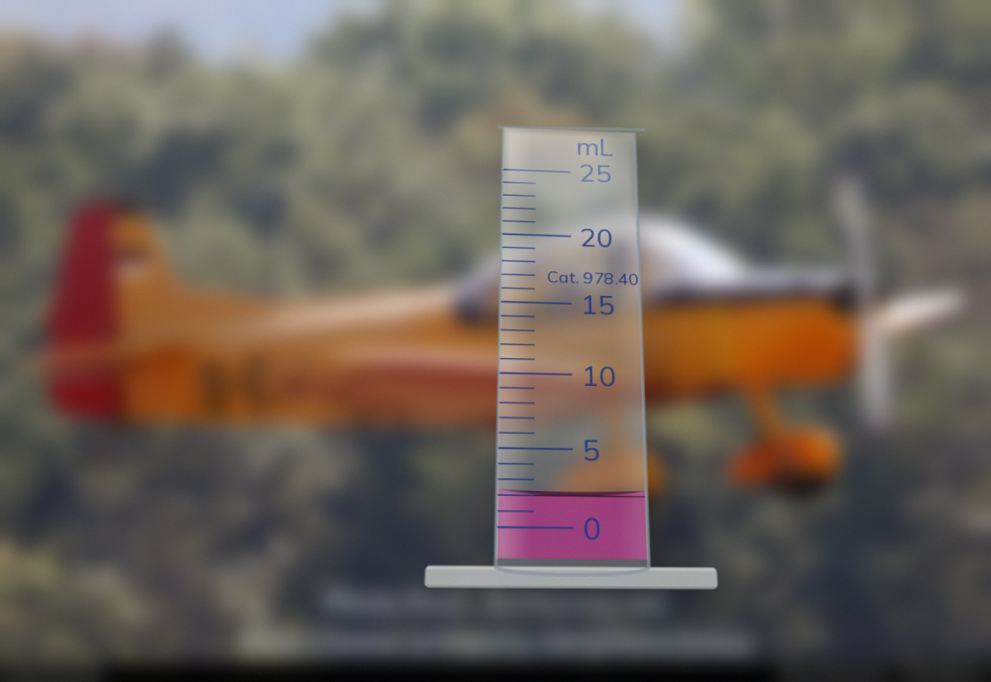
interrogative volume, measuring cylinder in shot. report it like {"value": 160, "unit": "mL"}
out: {"value": 2, "unit": "mL"}
